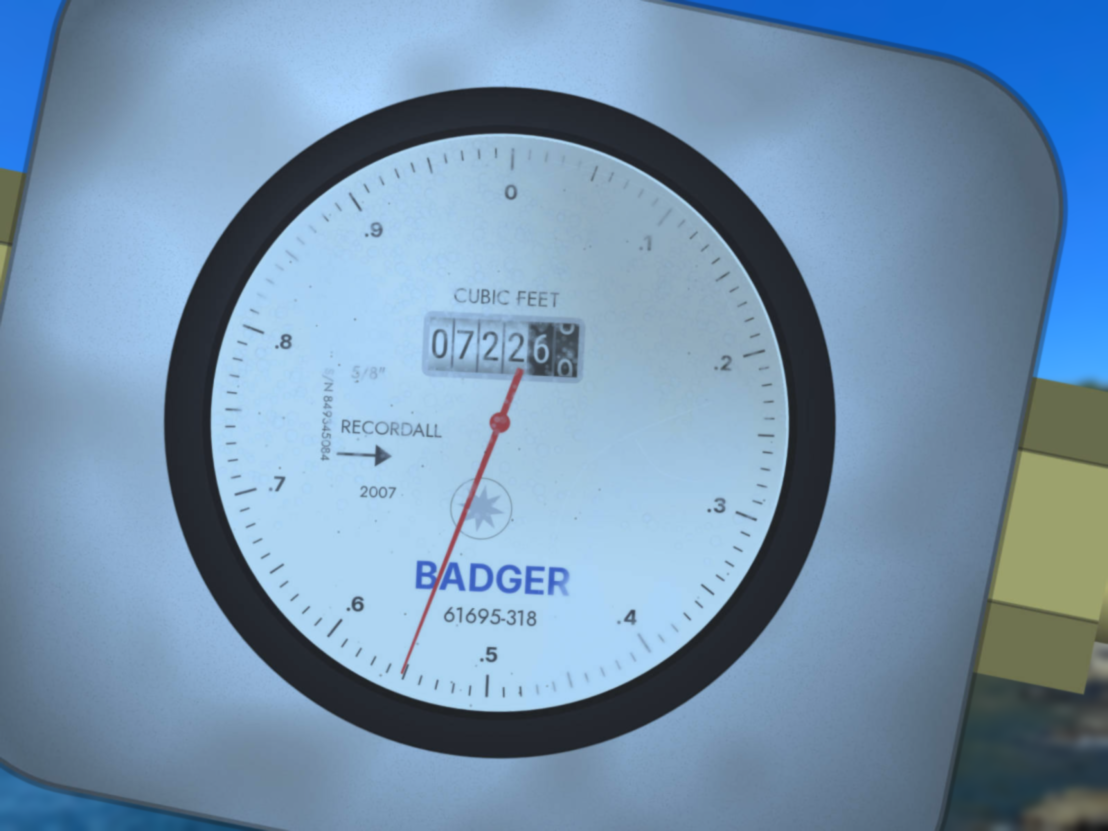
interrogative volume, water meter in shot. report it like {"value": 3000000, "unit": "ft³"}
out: {"value": 72268.55, "unit": "ft³"}
